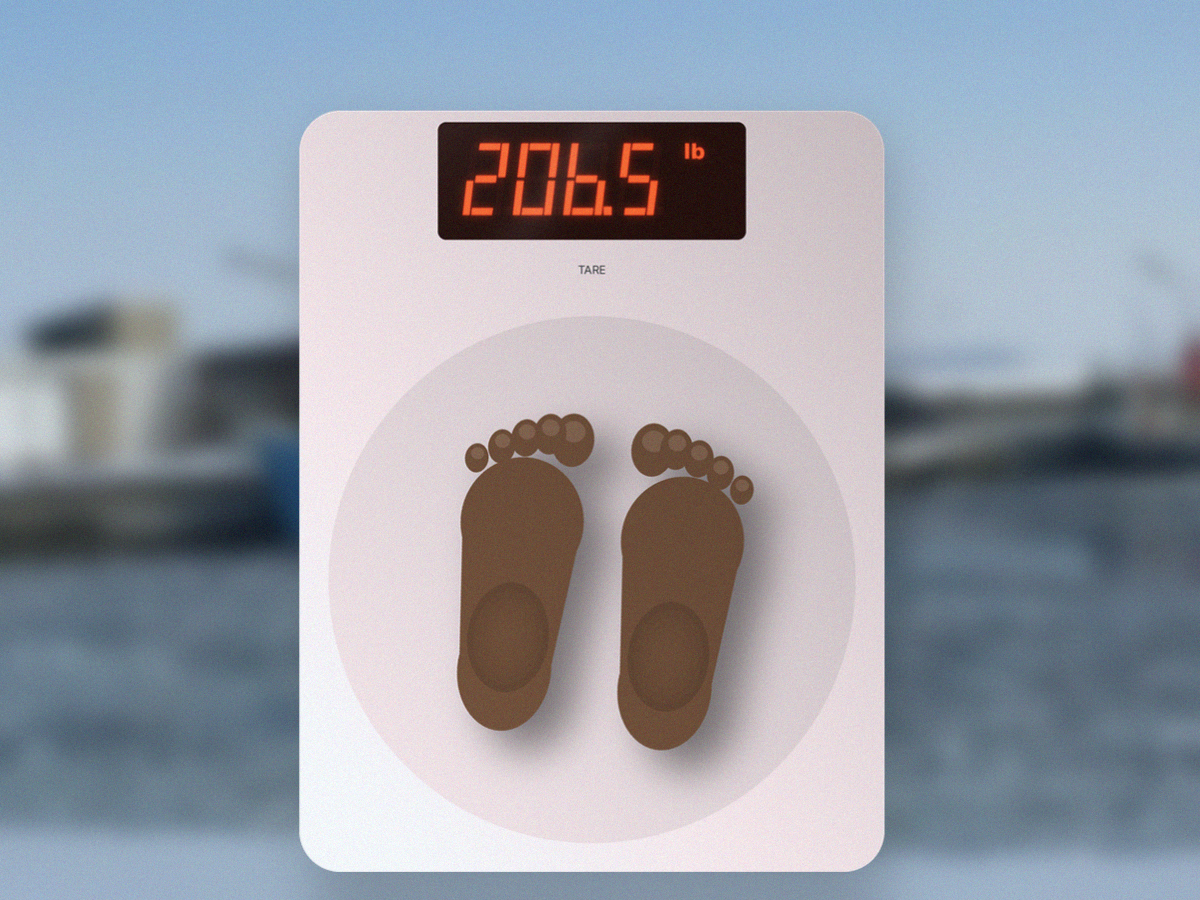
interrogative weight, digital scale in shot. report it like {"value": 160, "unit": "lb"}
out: {"value": 206.5, "unit": "lb"}
